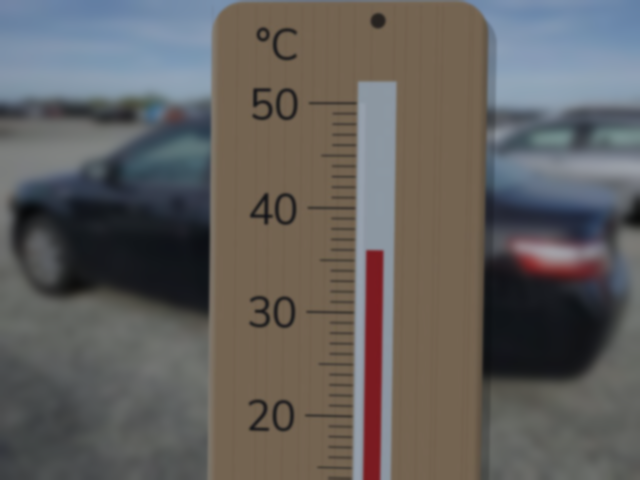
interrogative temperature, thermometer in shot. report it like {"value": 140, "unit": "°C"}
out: {"value": 36, "unit": "°C"}
